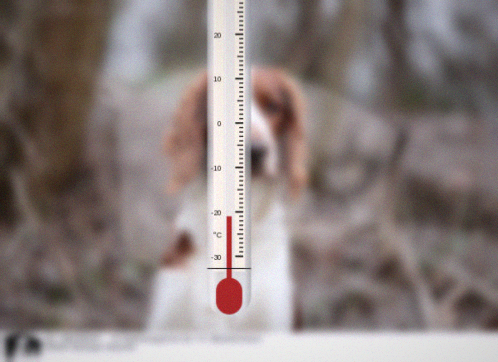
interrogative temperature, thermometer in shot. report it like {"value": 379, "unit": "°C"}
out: {"value": -21, "unit": "°C"}
